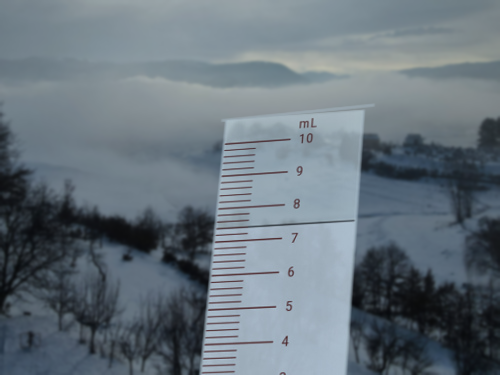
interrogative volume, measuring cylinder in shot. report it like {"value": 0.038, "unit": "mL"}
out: {"value": 7.4, "unit": "mL"}
